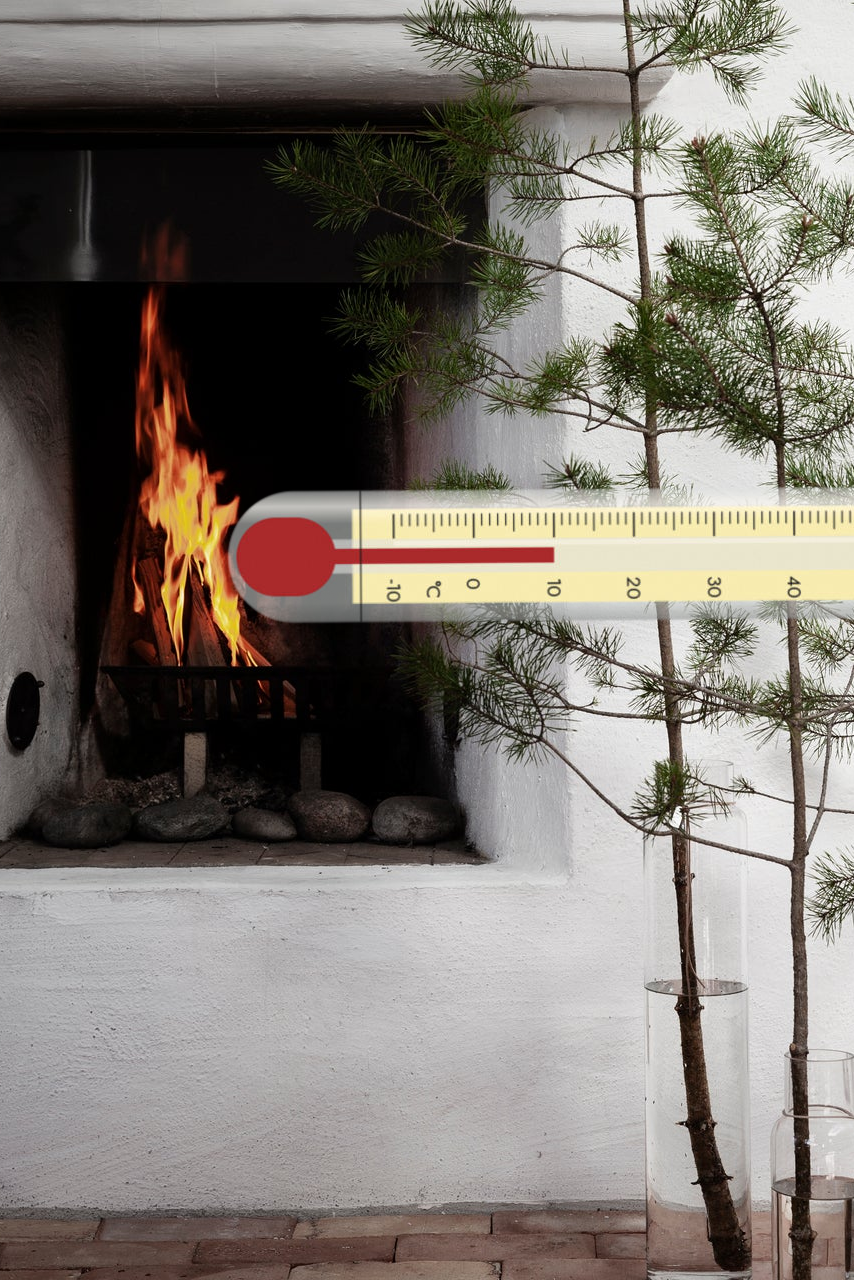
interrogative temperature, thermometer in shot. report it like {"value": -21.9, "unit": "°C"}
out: {"value": 10, "unit": "°C"}
